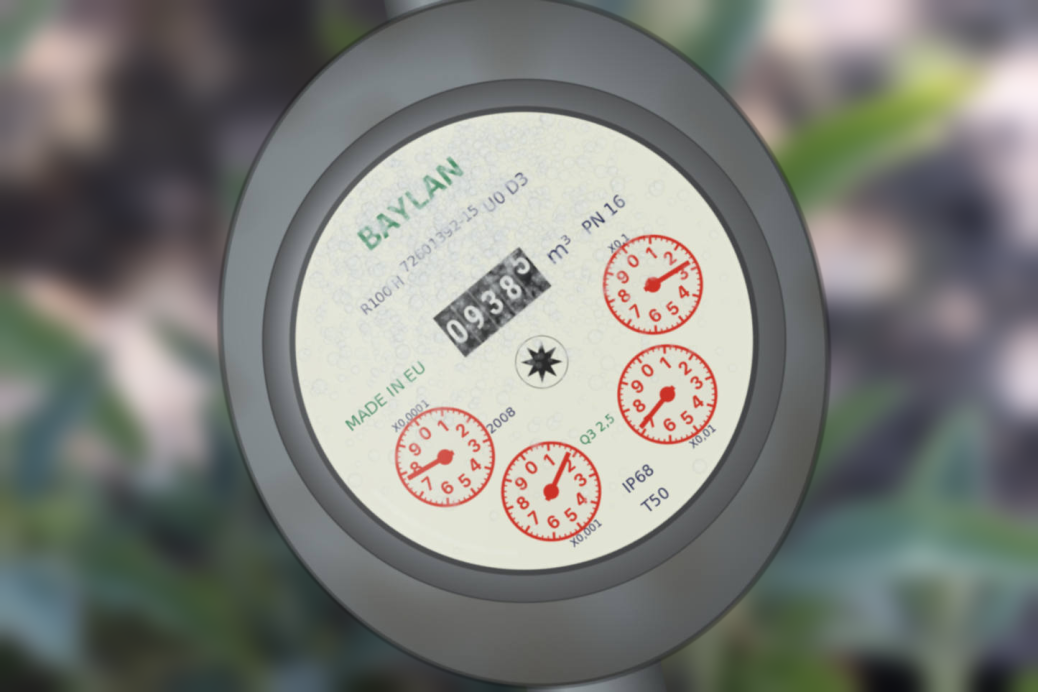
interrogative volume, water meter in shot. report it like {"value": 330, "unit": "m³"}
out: {"value": 9385.2717, "unit": "m³"}
